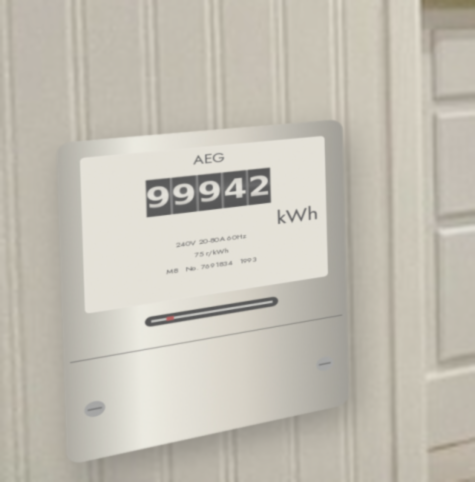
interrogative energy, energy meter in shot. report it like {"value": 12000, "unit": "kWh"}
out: {"value": 99942, "unit": "kWh"}
